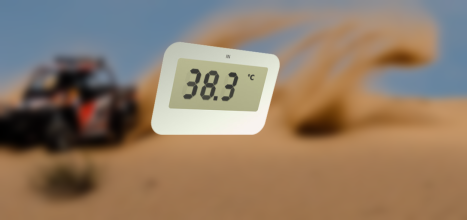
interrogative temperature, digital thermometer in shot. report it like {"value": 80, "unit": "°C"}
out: {"value": 38.3, "unit": "°C"}
